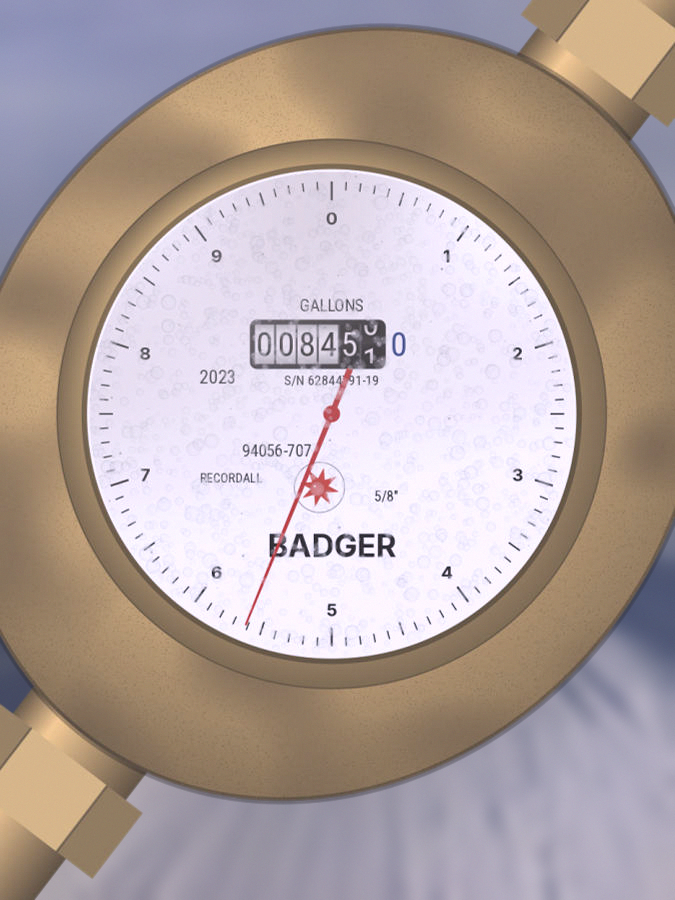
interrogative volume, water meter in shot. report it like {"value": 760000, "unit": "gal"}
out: {"value": 84505.6, "unit": "gal"}
